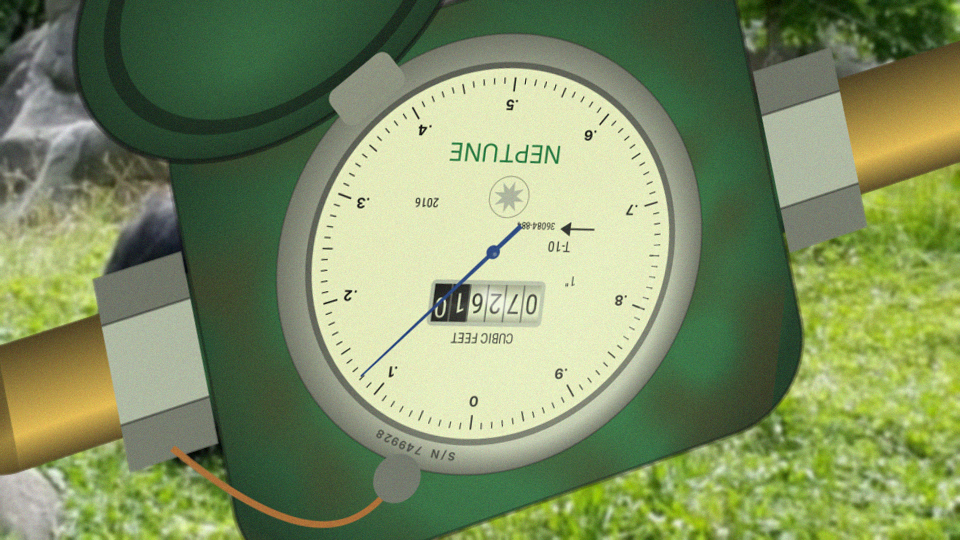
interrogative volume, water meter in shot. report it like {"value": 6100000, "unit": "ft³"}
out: {"value": 72610.12, "unit": "ft³"}
